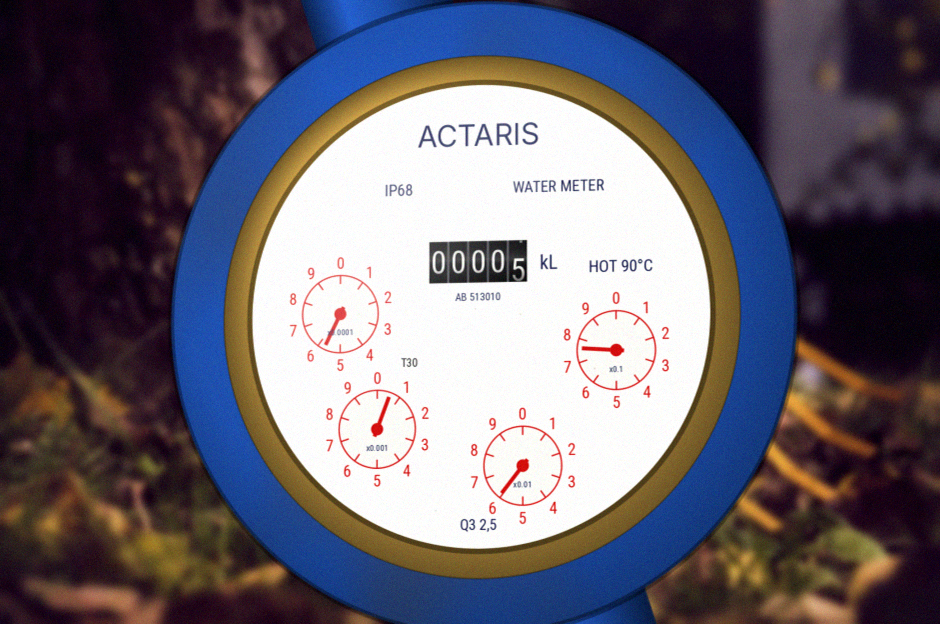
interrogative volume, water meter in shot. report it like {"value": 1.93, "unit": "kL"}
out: {"value": 4.7605, "unit": "kL"}
